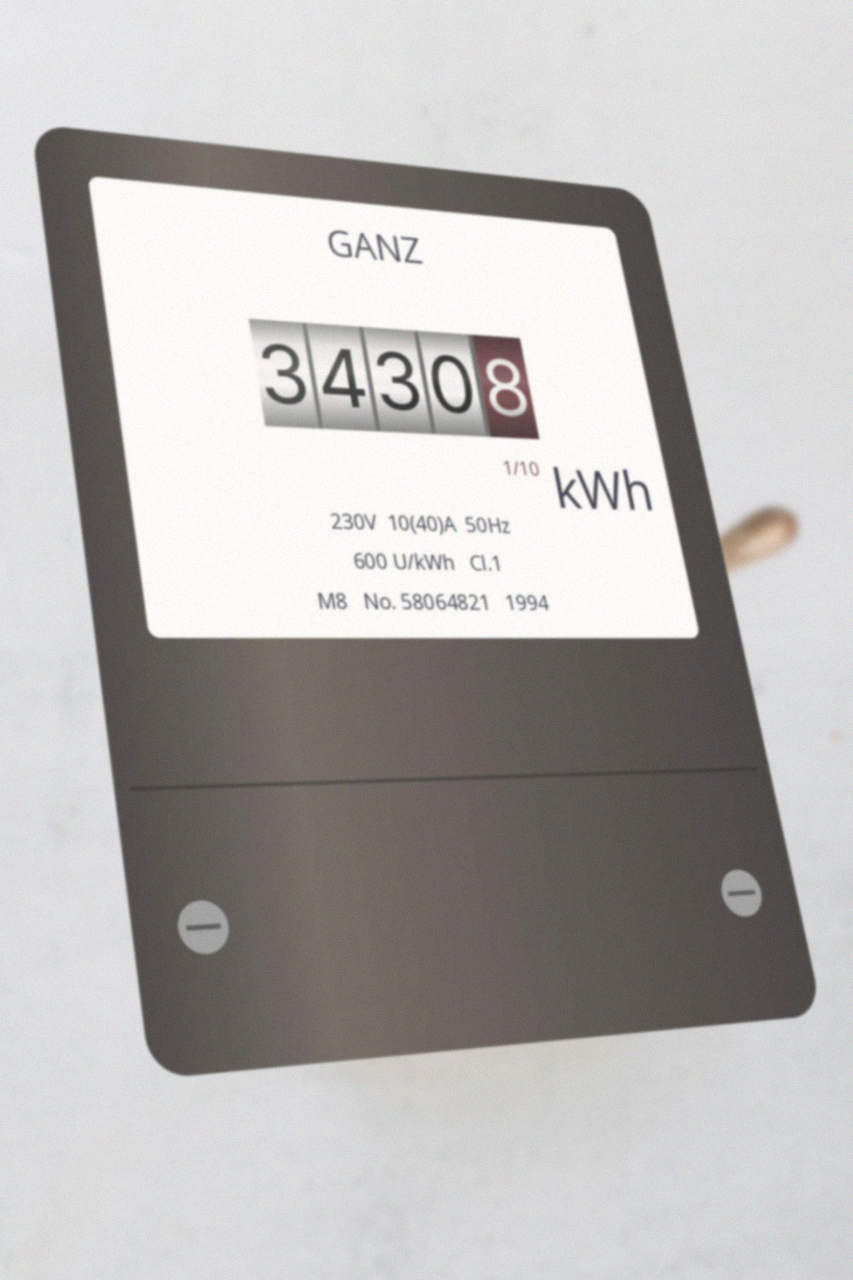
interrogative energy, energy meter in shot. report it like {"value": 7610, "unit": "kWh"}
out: {"value": 3430.8, "unit": "kWh"}
